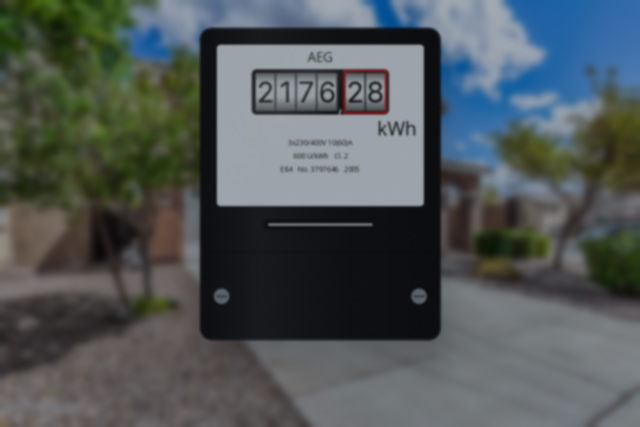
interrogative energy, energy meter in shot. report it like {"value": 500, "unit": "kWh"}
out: {"value": 2176.28, "unit": "kWh"}
